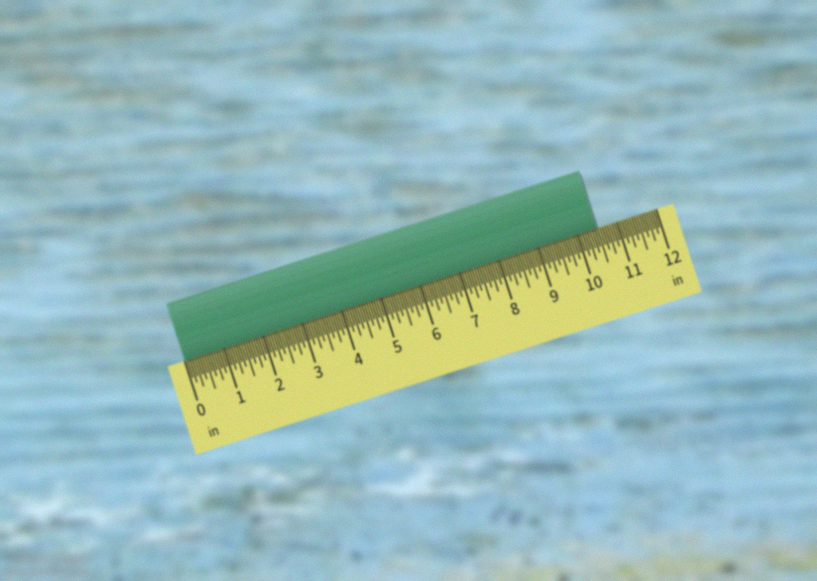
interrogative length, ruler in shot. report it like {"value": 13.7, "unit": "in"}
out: {"value": 10.5, "unit": "in"}
